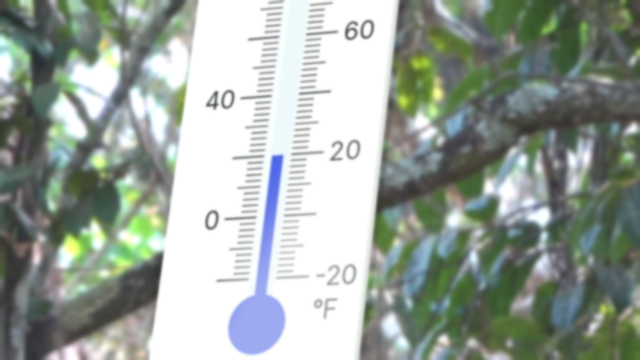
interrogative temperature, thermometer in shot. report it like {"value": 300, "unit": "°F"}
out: {"value": 20, "unit": "°F"}
